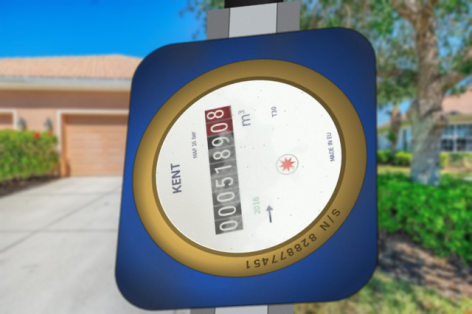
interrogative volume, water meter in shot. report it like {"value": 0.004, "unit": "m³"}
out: {"value": 5189.08, "unit": "m³"}
